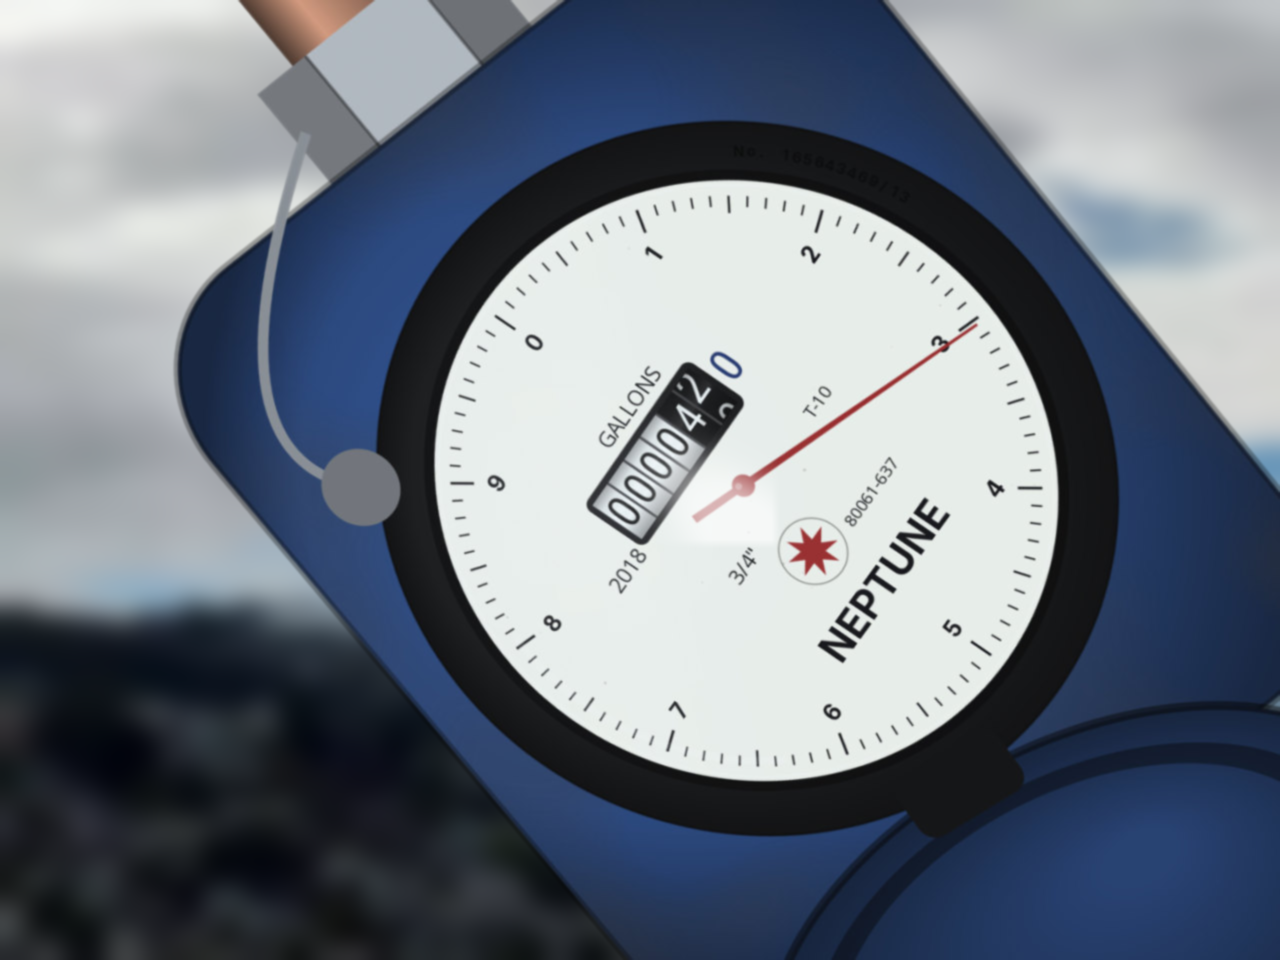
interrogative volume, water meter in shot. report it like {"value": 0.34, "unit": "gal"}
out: {"value": 423.0, "unit": "gal"}
